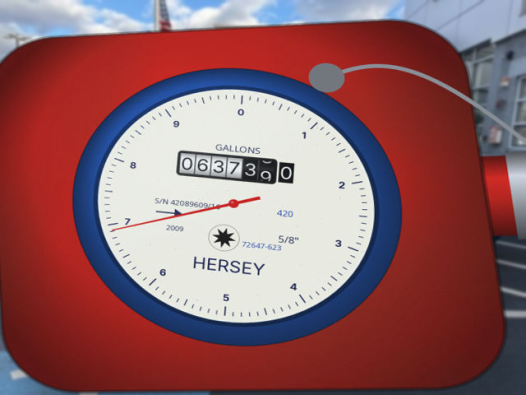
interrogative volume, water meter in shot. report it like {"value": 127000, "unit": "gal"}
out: {"value": 637386.9, "unit": "gal"}
